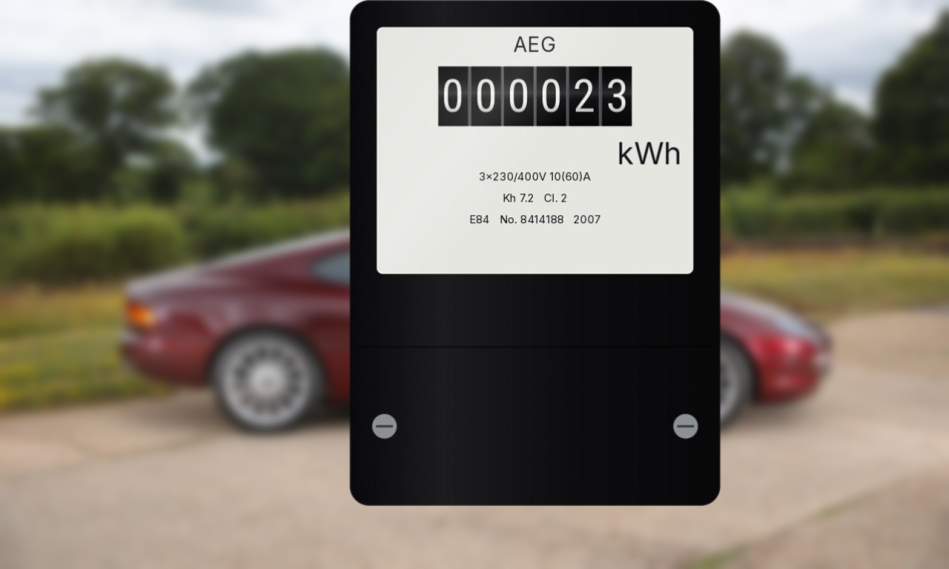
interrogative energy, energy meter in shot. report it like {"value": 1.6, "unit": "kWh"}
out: {"value": 23, "unit": "kWh"}
